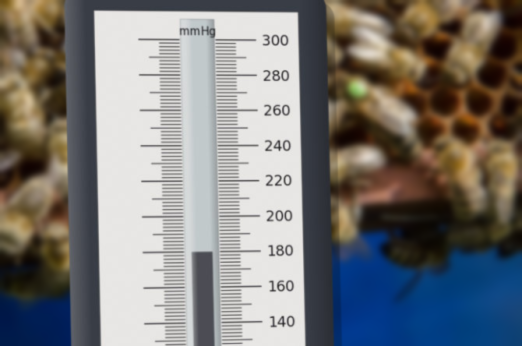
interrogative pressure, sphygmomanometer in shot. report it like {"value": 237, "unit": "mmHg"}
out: {"value": 180, "unit": "mmHg"}
